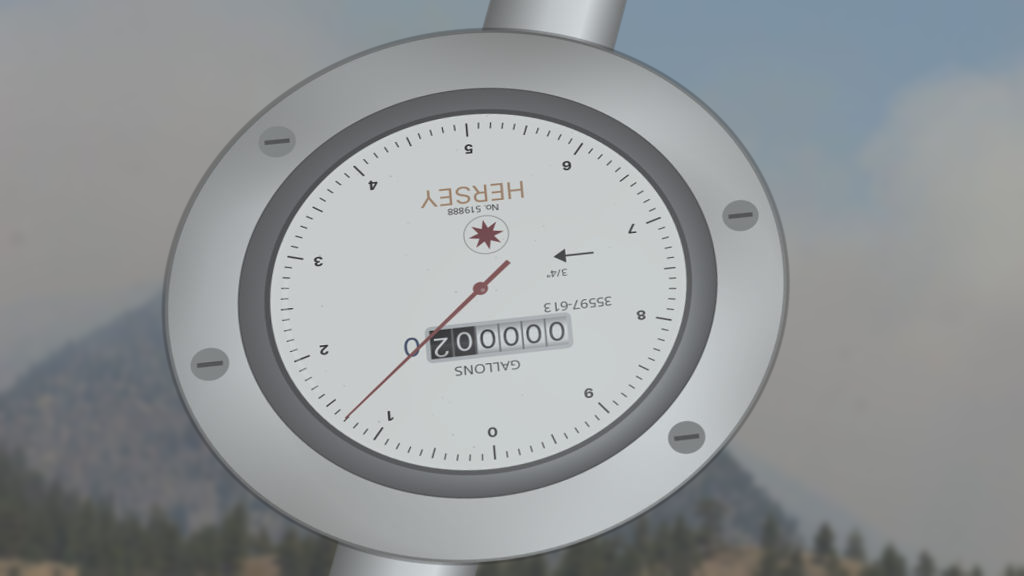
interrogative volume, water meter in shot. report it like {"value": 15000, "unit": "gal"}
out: {"value": 21.3, "unit": "gal"}
